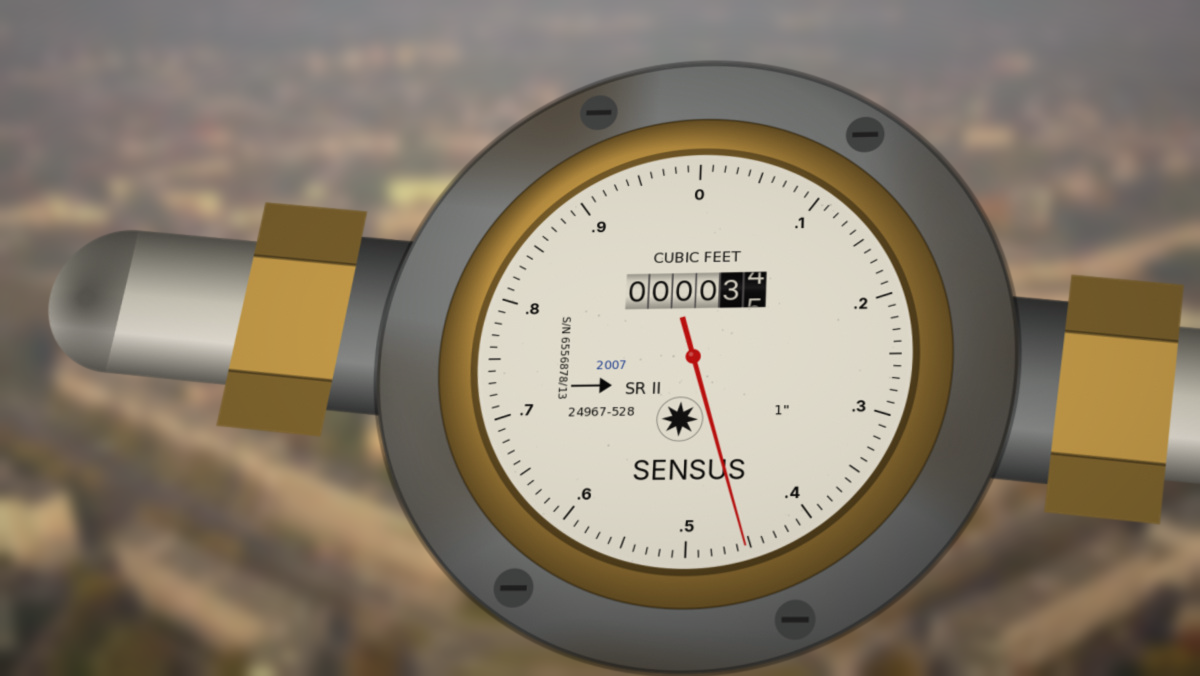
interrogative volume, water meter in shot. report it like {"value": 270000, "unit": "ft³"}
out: {"value": 34.45, "unit": "ft³"}
